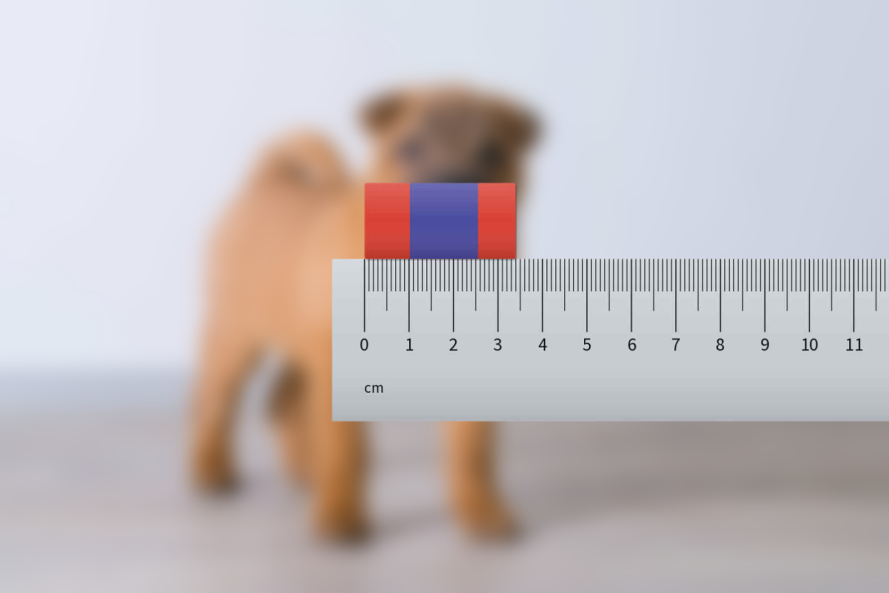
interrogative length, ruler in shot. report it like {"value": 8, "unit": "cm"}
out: {"value": 3.4, "unit": "cm"}
